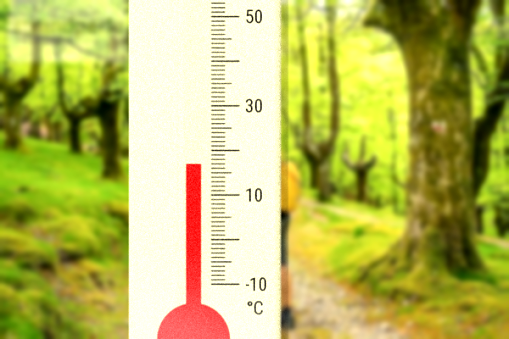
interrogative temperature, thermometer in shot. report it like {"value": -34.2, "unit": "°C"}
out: {"value": 17, "unit": "°C"}
